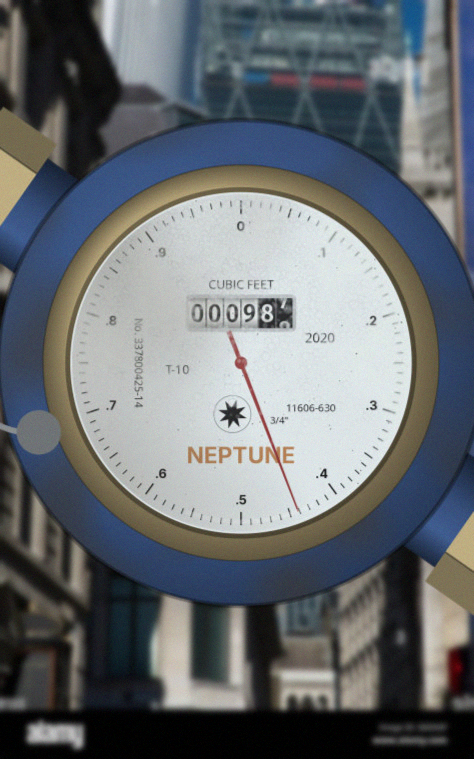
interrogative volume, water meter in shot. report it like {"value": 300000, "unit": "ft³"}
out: {"value": 987.44, "unit": "ft³"}
